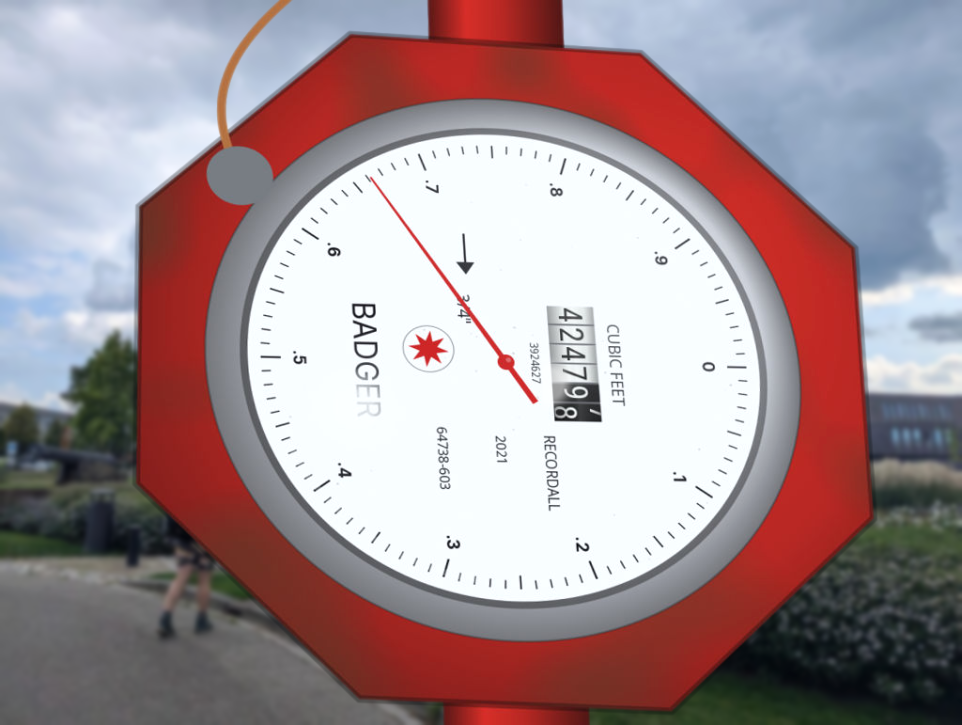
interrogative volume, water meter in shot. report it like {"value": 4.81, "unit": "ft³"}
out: {"value": 424797.66, "unit": "ft³"}
